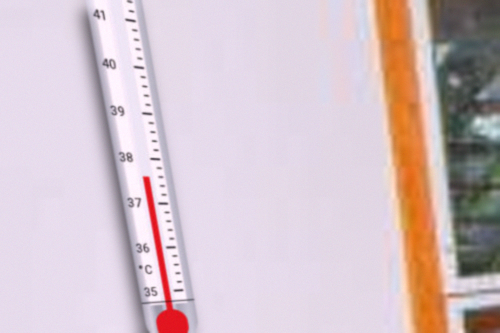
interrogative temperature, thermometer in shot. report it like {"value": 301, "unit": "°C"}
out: {"value": 37.6, "unit": "°C"}
